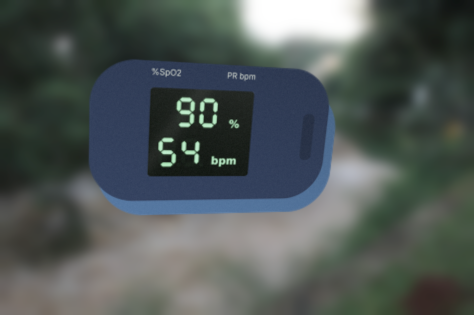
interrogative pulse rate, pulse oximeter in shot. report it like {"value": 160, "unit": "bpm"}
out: {"value": 54, "unit": "bpm"}
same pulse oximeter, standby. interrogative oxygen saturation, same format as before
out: {"value": 90, "unit": "%"}
